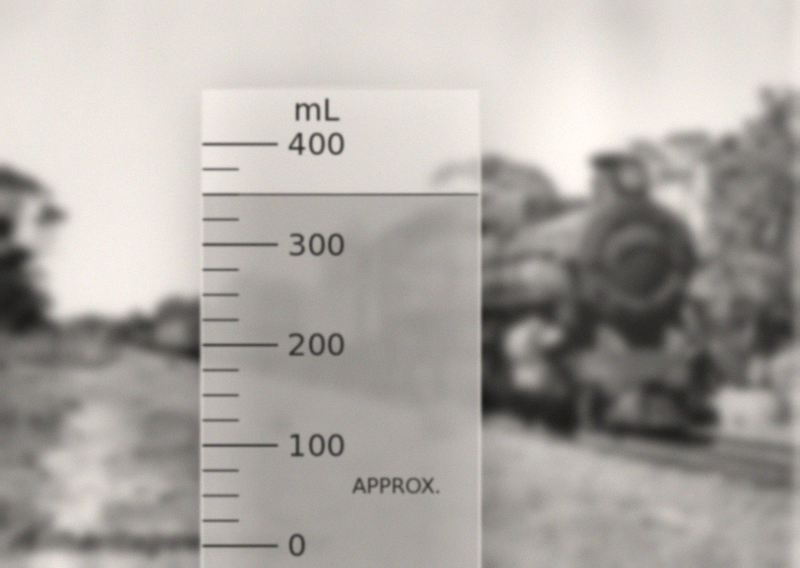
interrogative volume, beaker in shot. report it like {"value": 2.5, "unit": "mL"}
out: {"value": 350, "unit": "mL"}
